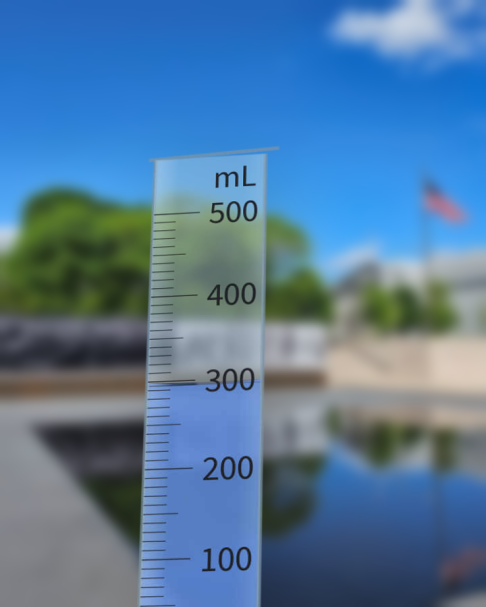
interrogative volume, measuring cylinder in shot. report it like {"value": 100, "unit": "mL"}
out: {"value": 295, "unit": "mL"}
